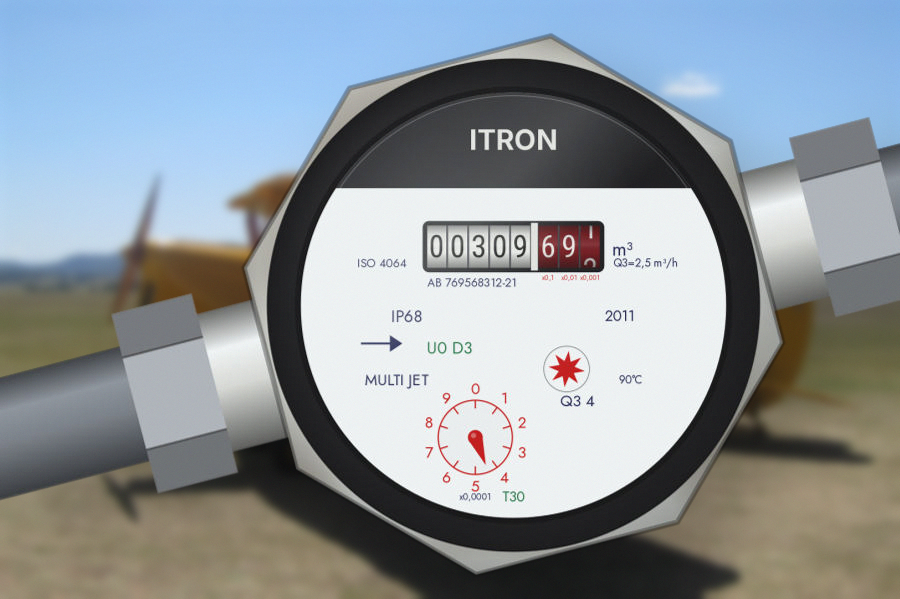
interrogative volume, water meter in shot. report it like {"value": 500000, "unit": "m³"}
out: {"value": 309.6914, "unit": "m³"}
